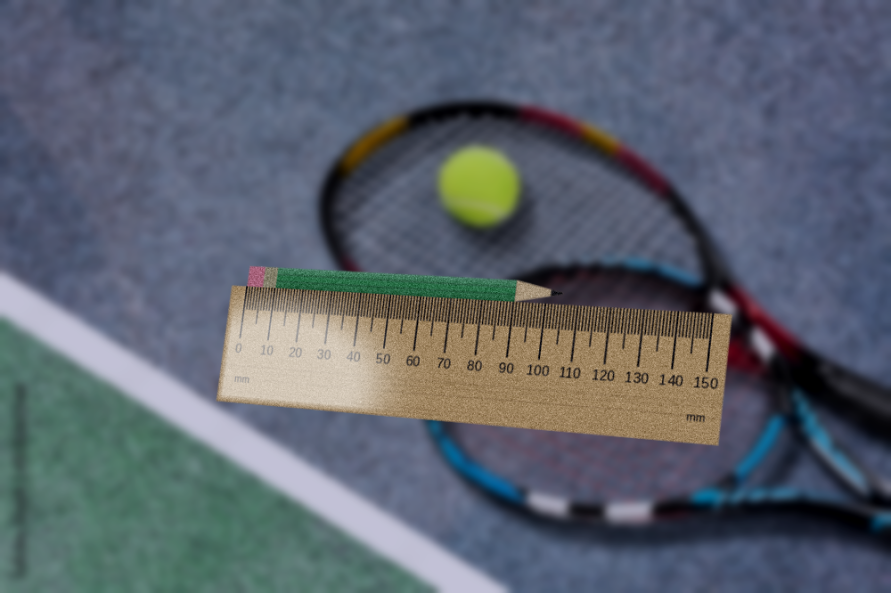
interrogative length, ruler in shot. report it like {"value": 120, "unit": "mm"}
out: {"value": 105, "unit": "mm"}
